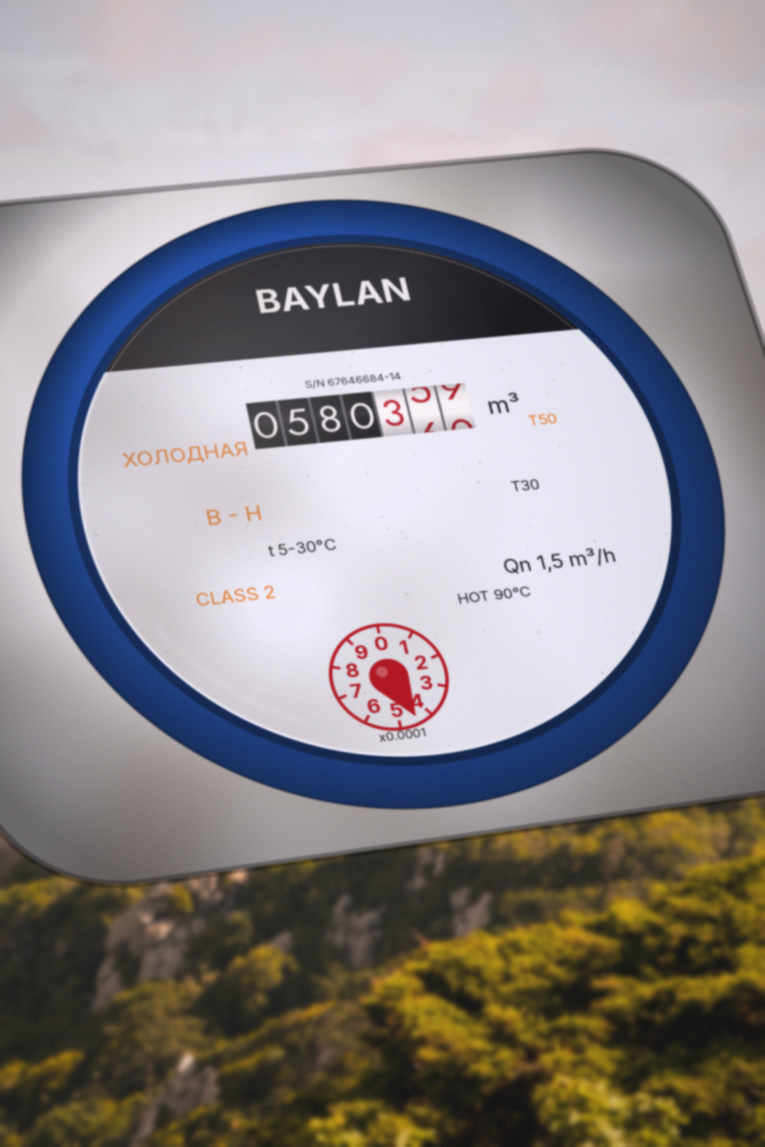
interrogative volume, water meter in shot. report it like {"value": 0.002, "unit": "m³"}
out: {"value": 580.3594, "unit": "m³"}
